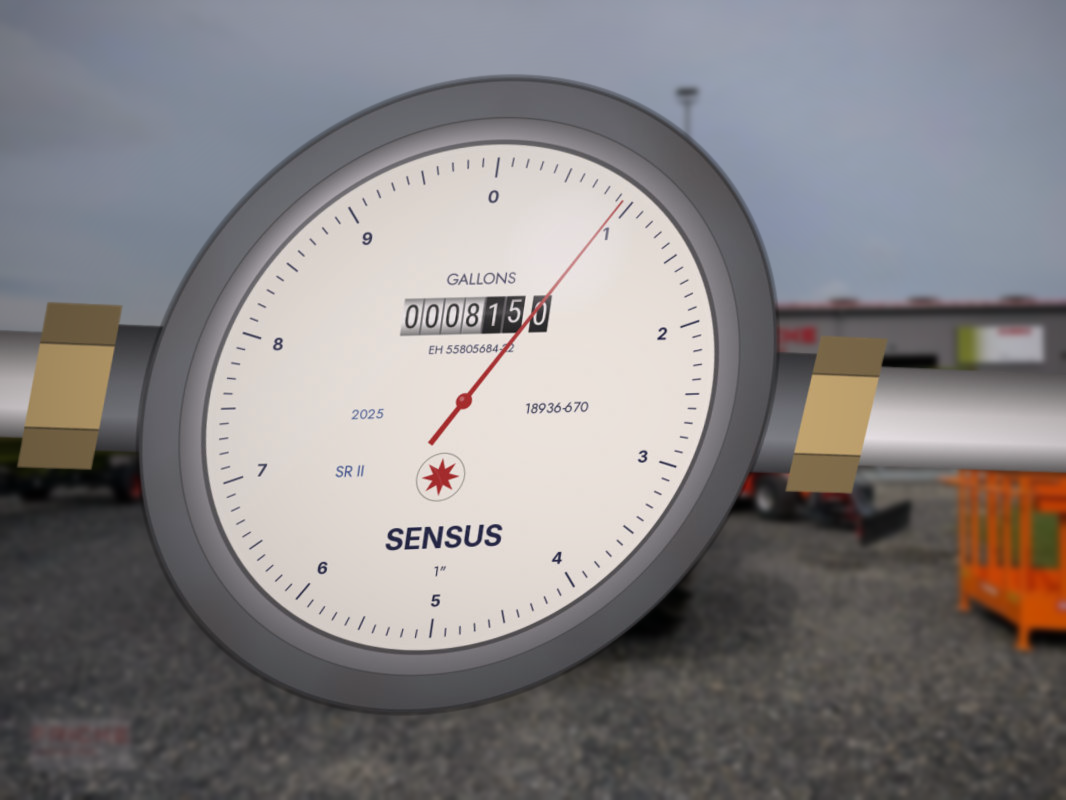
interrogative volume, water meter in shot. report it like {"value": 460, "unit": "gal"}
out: {"value": 8150.9, "unit": "gal"}
